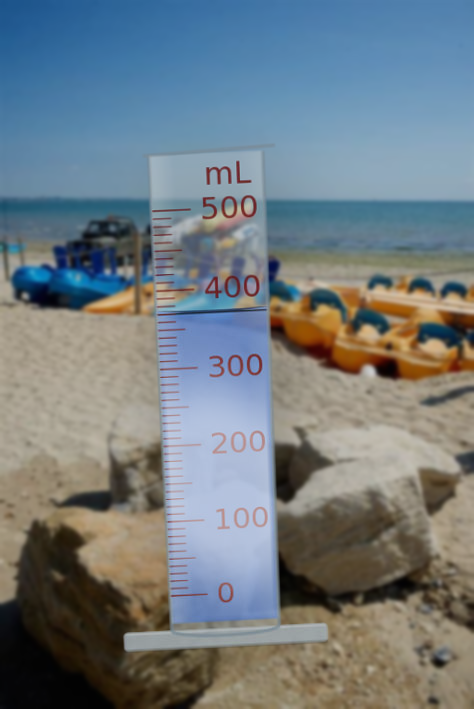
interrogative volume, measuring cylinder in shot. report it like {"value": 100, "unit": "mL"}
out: {"value": 370, "unit": "mL"}
